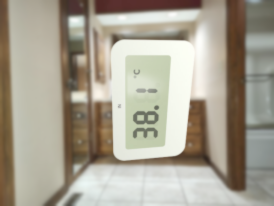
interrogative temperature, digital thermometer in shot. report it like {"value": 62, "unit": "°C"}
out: {"value": 38.1, "unit": "°C"}
